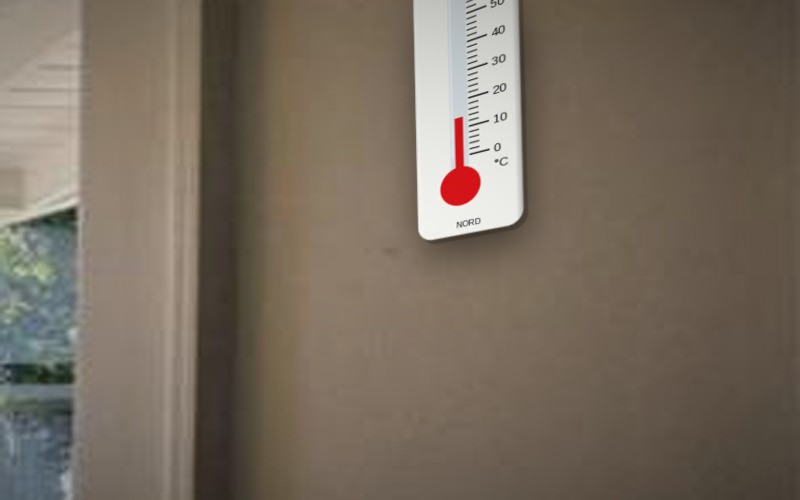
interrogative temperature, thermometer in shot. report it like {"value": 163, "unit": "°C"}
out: {"value": 14, "unit": "°C"}
